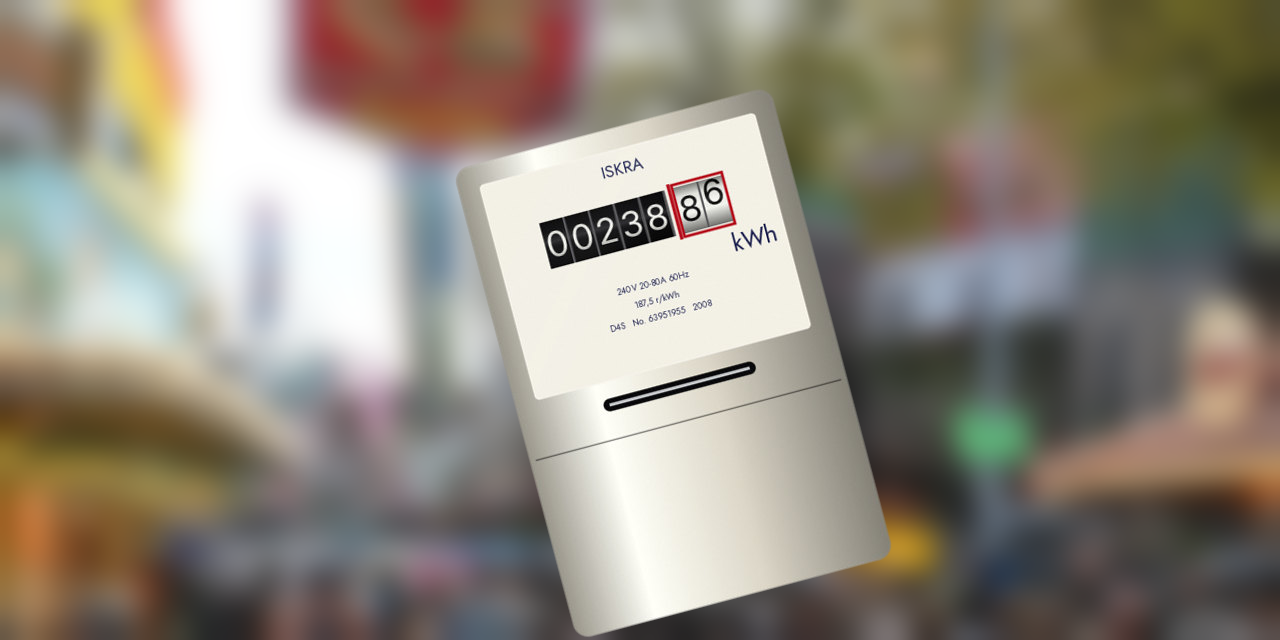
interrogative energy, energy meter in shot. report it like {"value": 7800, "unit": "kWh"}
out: {"value": 238.86, "unit": "kWh"}
